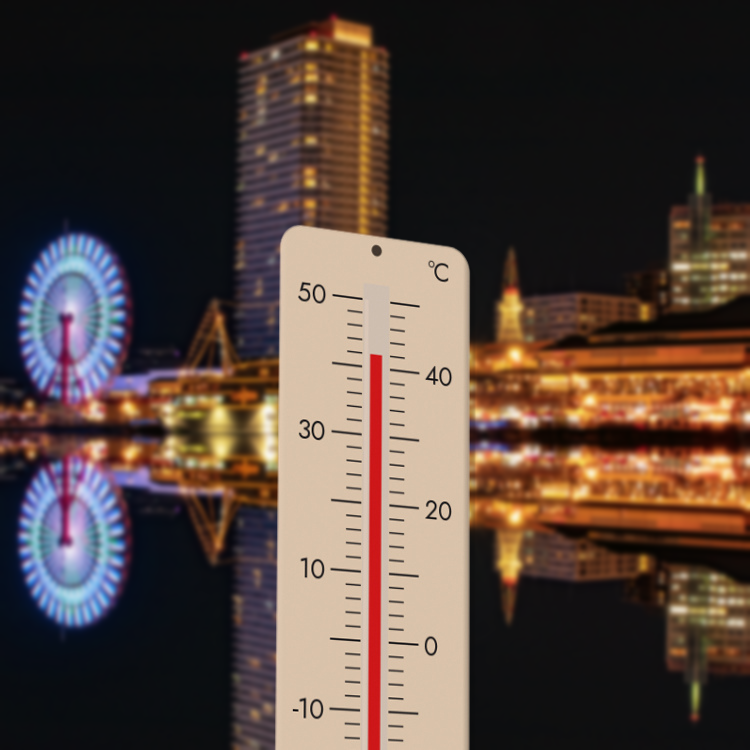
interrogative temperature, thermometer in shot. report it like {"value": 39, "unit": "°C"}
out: {"value": 42, "unit": "°C"}
